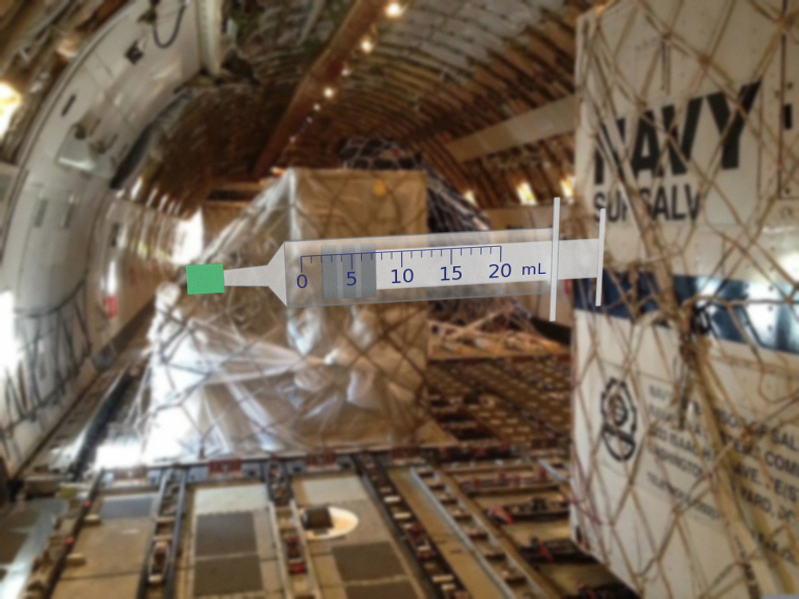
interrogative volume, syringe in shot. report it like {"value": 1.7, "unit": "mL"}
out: {"value": 2, "unit": "mL"}
